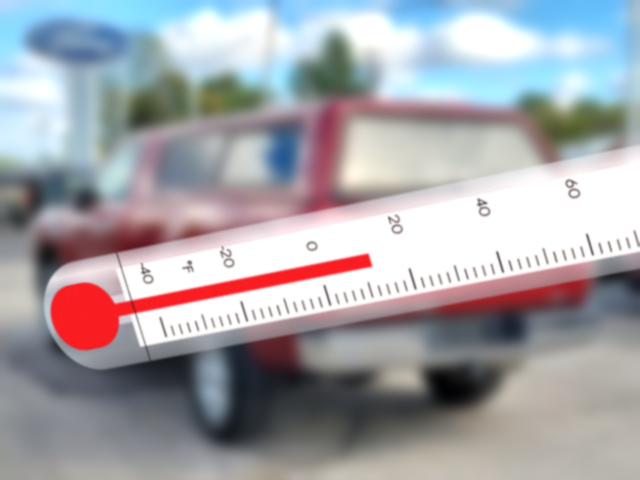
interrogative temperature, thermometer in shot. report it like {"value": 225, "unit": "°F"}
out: {"value": 12, "unit": "°F"}
